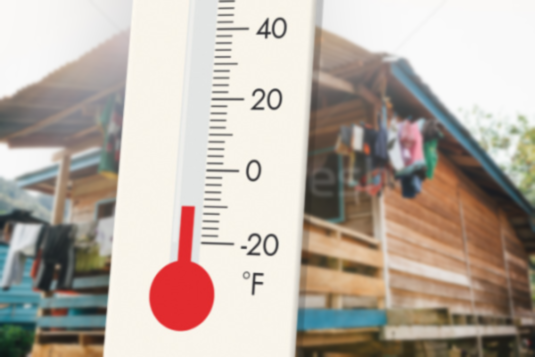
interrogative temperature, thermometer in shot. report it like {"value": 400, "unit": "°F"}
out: {"value": -10, "unit": "°F"}
